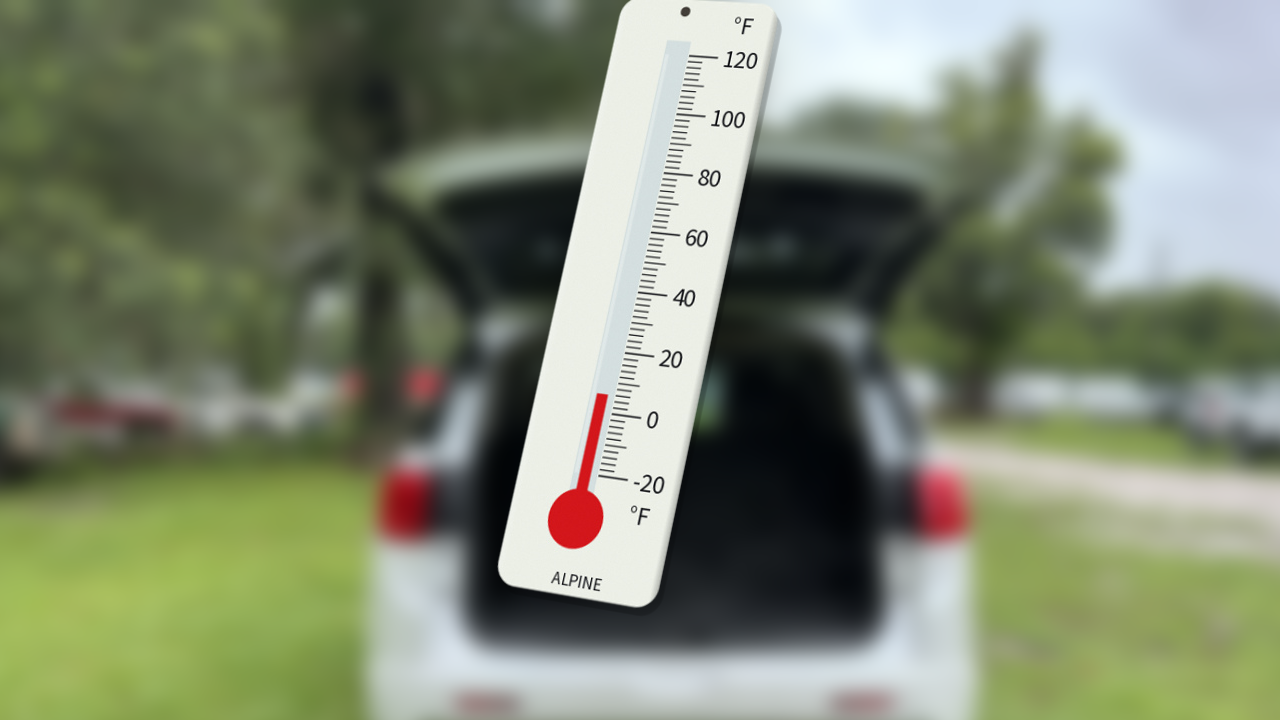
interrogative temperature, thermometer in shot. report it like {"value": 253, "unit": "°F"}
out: {"value": 6, "unit": "°F"}
